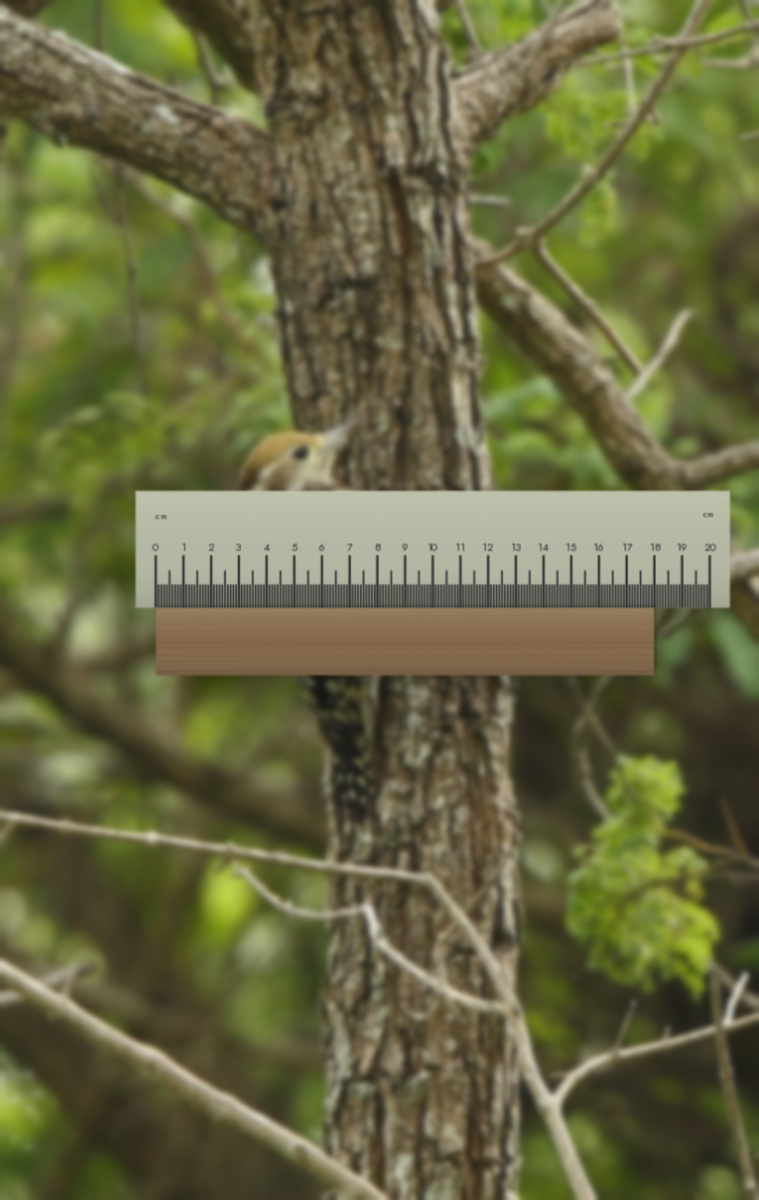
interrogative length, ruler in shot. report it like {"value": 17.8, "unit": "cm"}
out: {"value": 18, "unit": "cm"}
